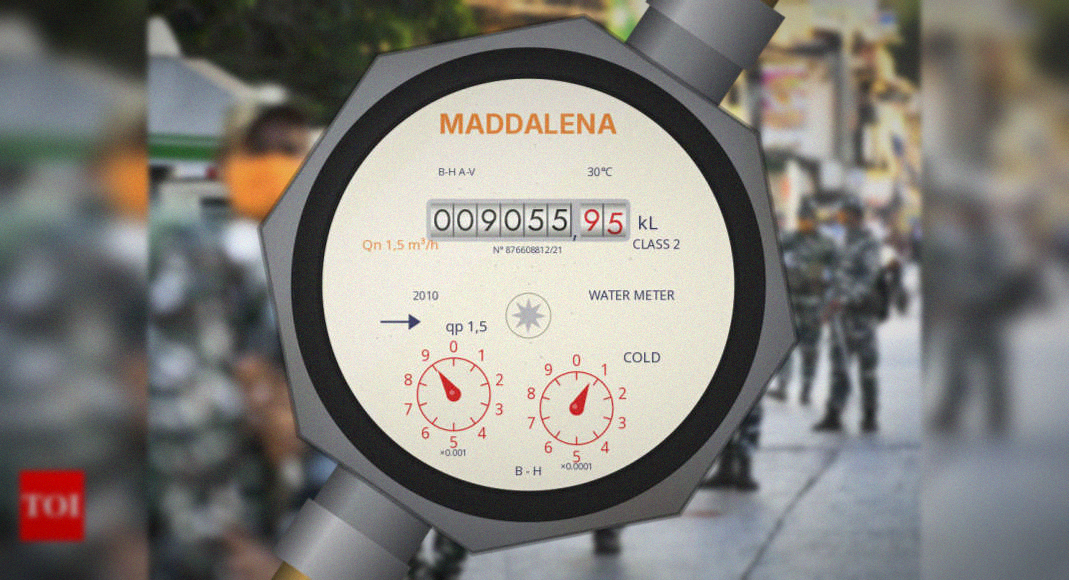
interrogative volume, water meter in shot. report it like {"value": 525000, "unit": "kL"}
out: {"value": 9055.9490, "unit": "kL"}
